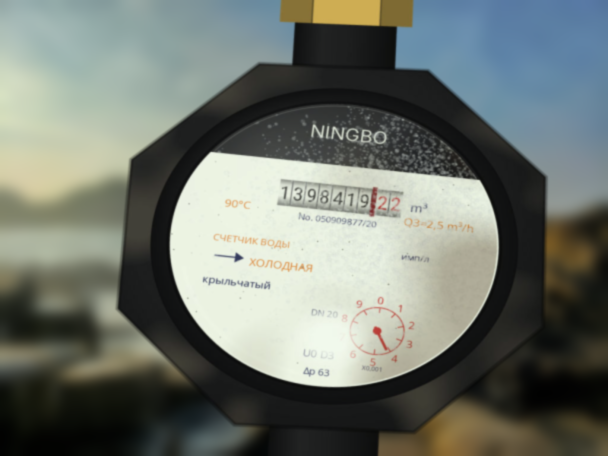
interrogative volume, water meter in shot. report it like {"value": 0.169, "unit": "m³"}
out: {"value": 1398419.224, "unit": "m³"}
